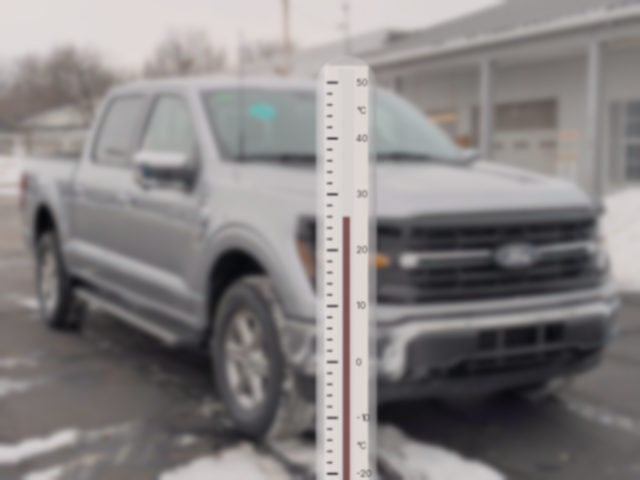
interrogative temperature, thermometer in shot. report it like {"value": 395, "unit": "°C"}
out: {"value": 26, "unit": "°C"}
